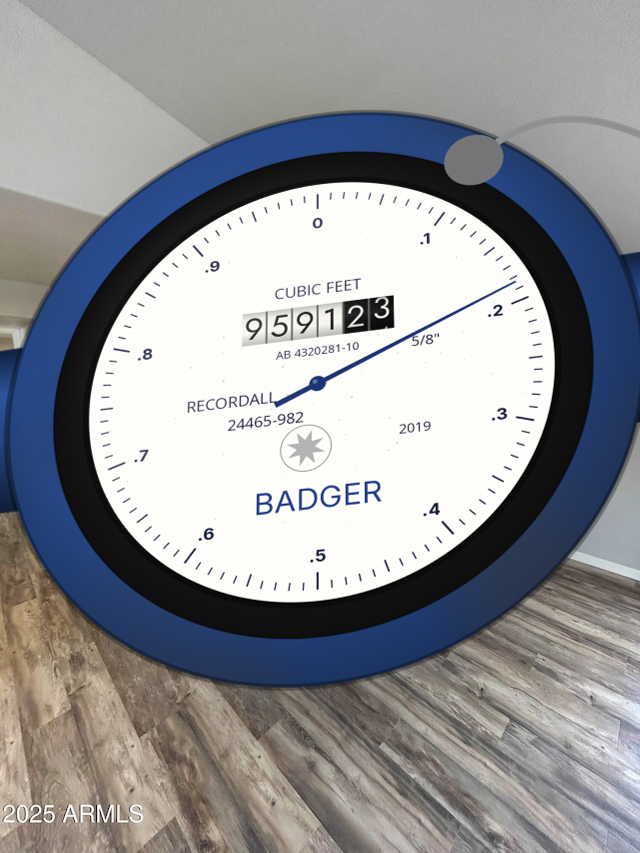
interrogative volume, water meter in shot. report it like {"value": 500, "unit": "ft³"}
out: {"value": 959123.18, "unit": "ft³"}
